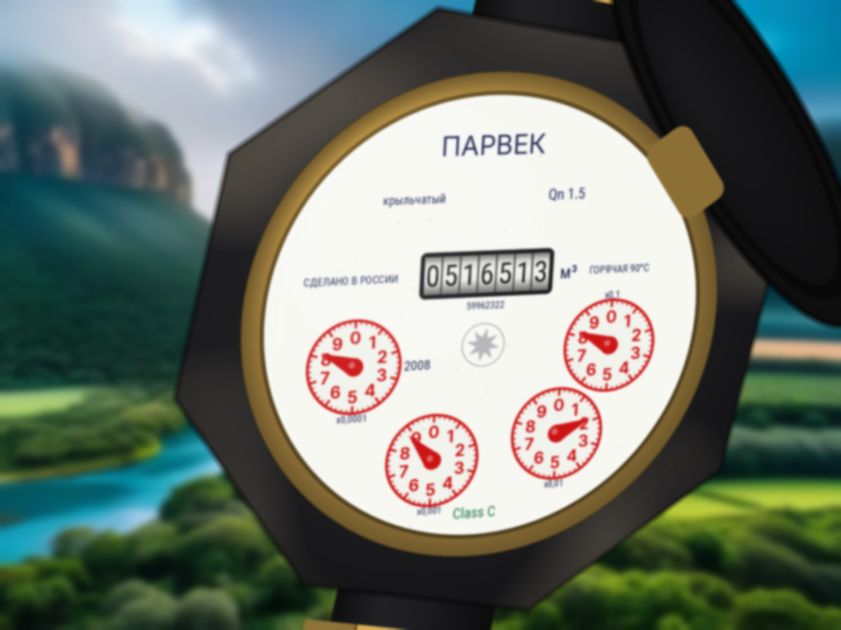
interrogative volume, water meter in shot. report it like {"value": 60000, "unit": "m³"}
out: {"value": 516513.8188, "unit": "m³"}
